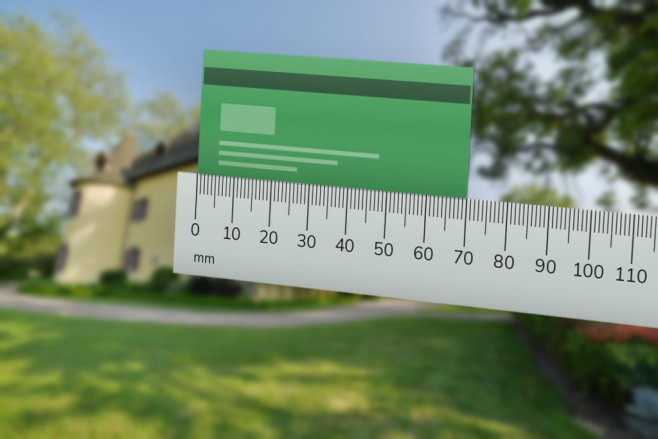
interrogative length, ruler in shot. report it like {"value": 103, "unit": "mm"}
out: {"value": 70, "unit": "mm"}
